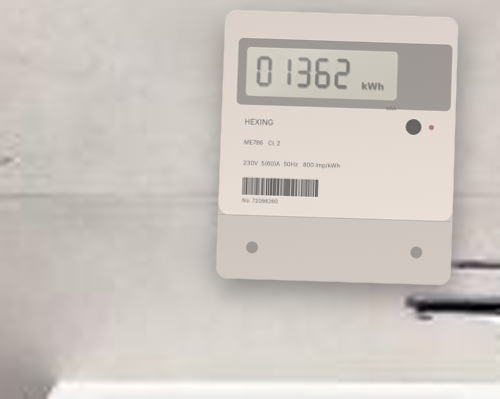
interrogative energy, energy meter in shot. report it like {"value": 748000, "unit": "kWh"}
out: {"value": 1362, "unit": "kWh"}
